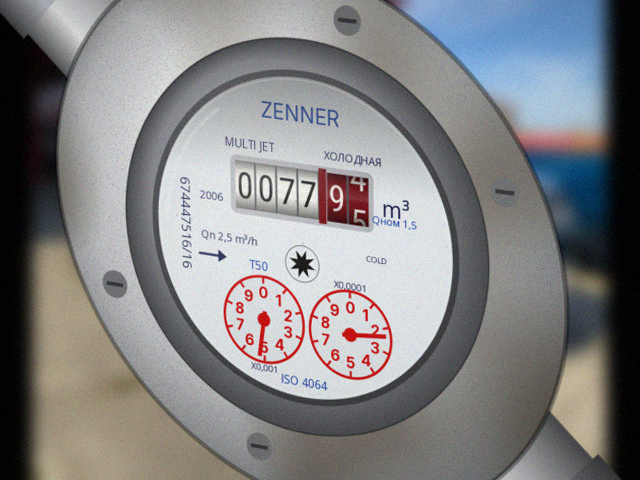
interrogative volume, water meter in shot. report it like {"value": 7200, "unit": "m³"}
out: {"value": 77.9452, "unit": "m³"}
